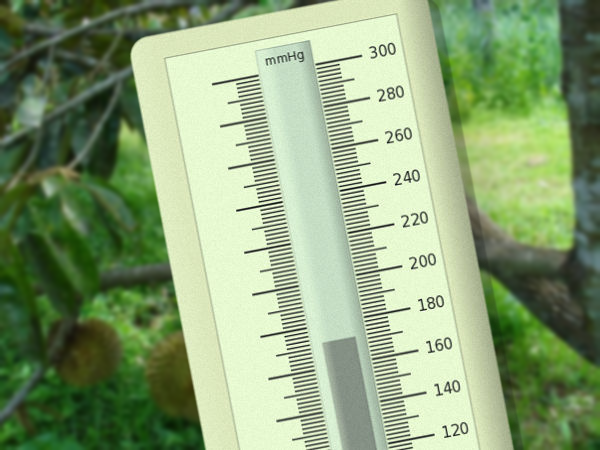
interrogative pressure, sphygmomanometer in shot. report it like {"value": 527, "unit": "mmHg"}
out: {"value": 172, "unit": "mmHg"}
